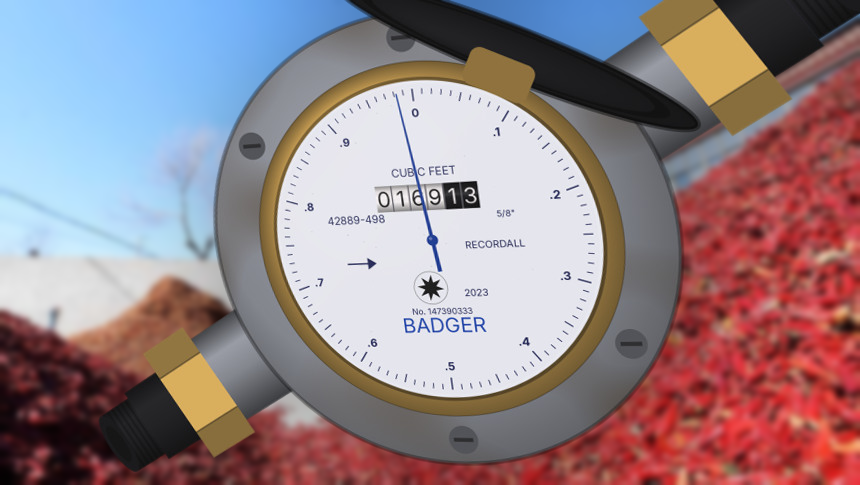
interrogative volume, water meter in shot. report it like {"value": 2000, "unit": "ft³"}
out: {"value": 16912.98, "unit": "ft³"}
